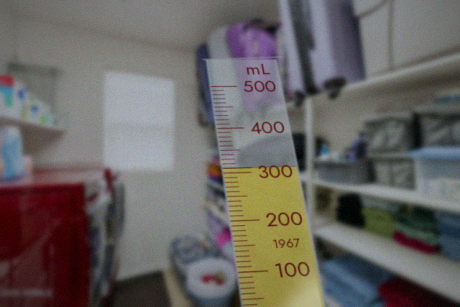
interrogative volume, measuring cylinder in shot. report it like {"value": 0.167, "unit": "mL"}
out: {"value": 310, "unit": "mL"}
